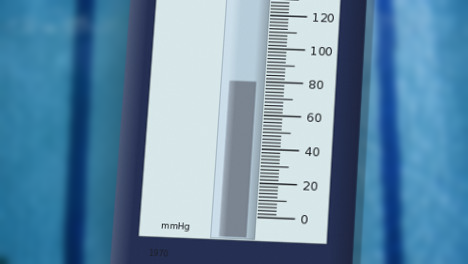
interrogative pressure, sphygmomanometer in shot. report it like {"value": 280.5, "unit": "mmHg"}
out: {"value": 80, "unit": "mmHg"}
